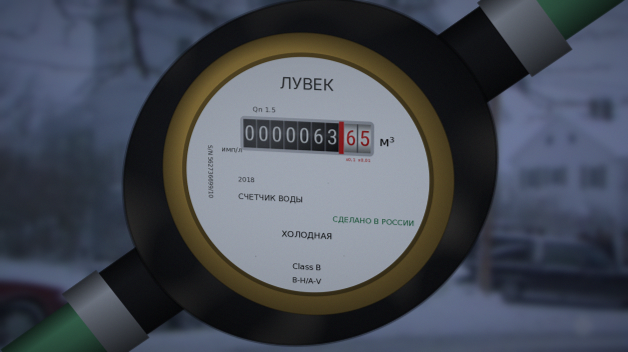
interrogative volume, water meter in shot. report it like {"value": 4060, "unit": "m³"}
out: {"value": 63.65, "unit": "m³"}
